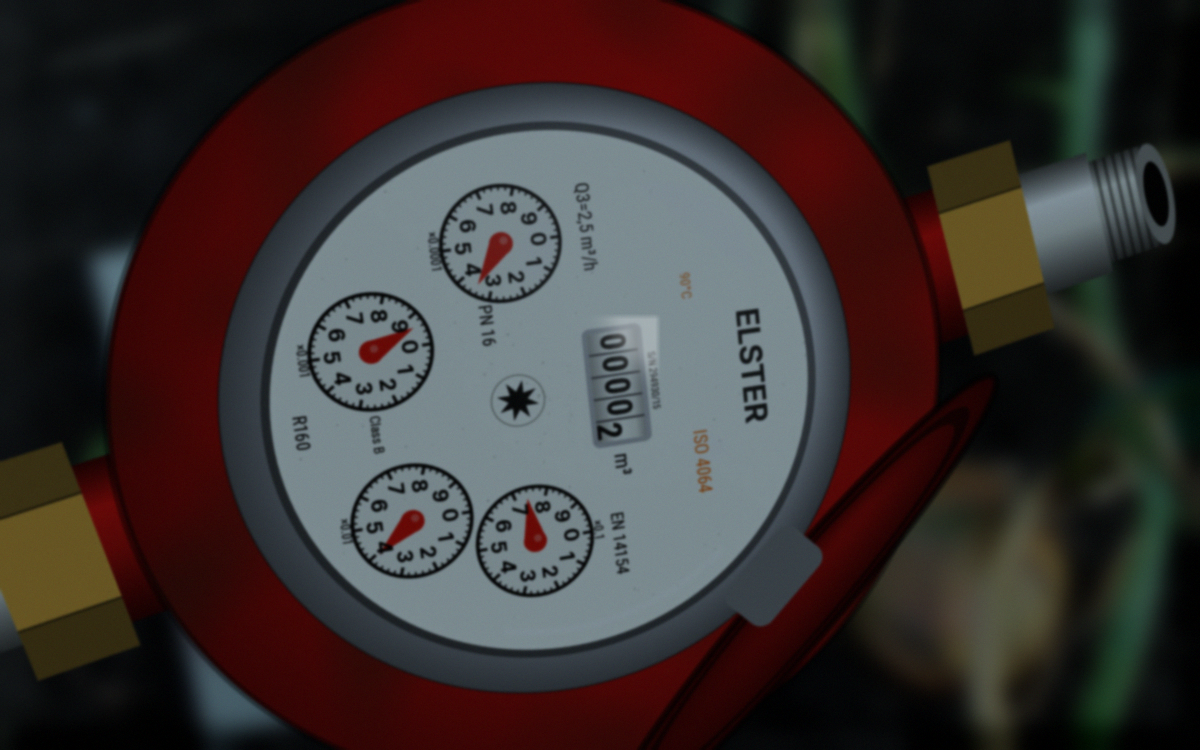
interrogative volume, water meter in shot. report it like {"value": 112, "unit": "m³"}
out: {"value": 1.7393, "unit": "m³"}
